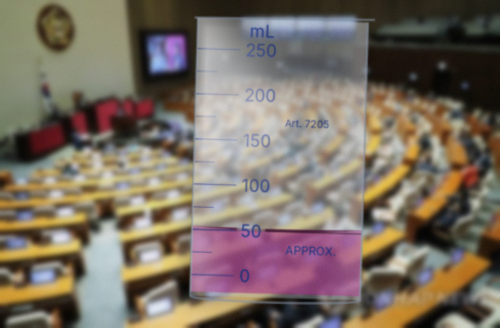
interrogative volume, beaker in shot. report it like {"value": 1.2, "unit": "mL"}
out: {"value": 50, "unit": "mL"}
